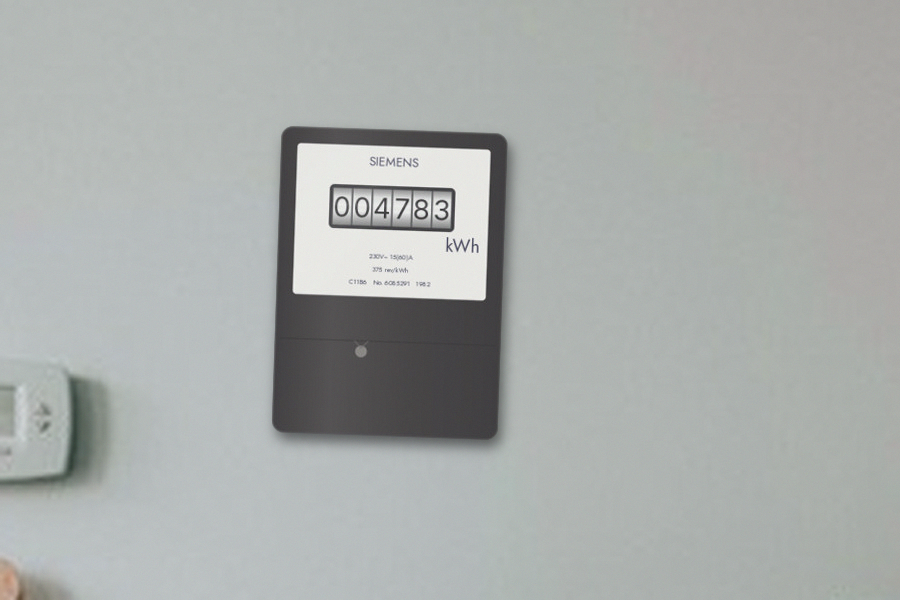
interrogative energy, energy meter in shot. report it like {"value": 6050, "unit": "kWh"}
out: {"value": 4783, "unit": "kWh"}
